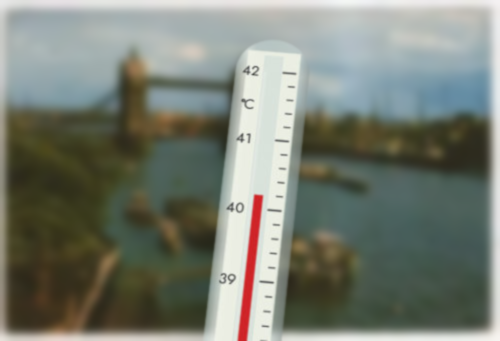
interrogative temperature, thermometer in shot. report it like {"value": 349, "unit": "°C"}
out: {"value": 40.2, "unit": "°C"}
